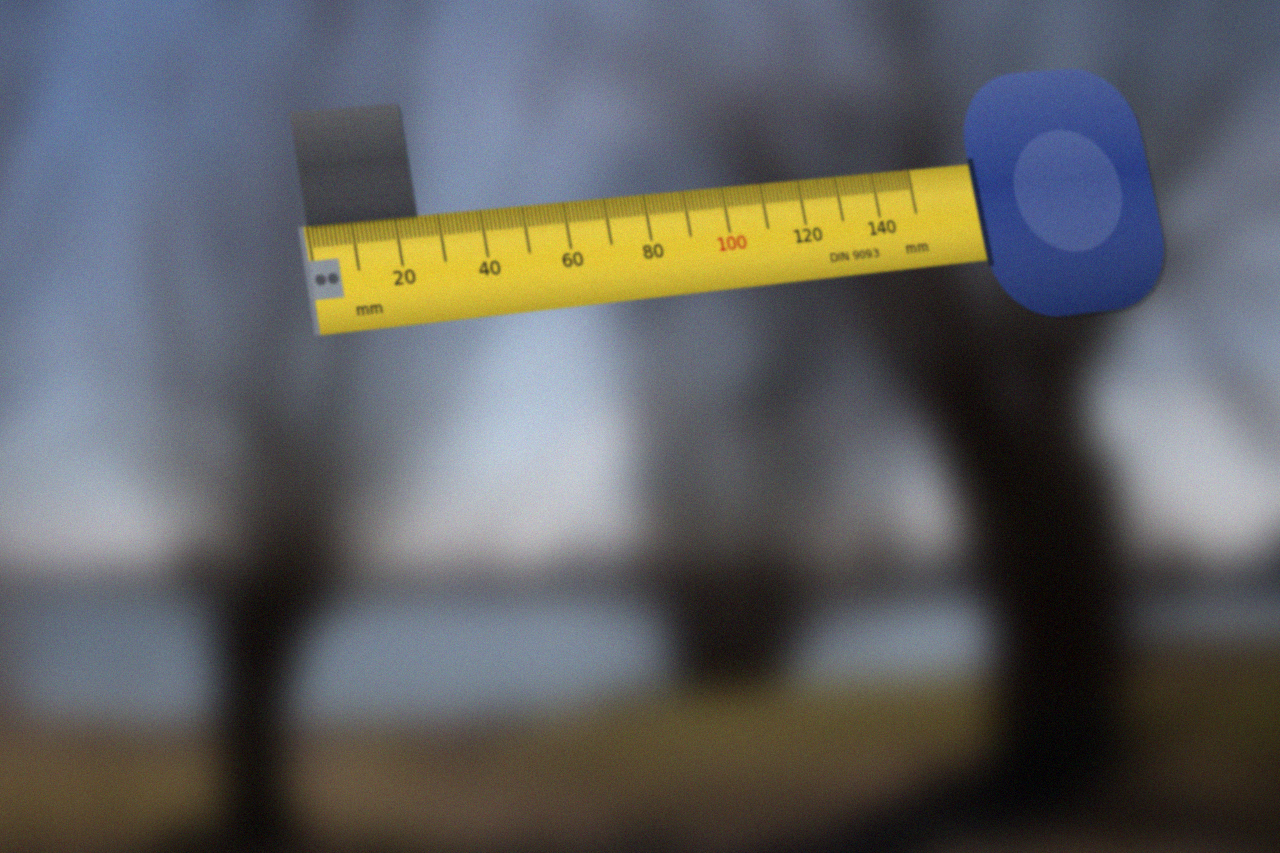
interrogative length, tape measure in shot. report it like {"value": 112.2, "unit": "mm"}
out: {"value": 25, "unit": "mm"}
